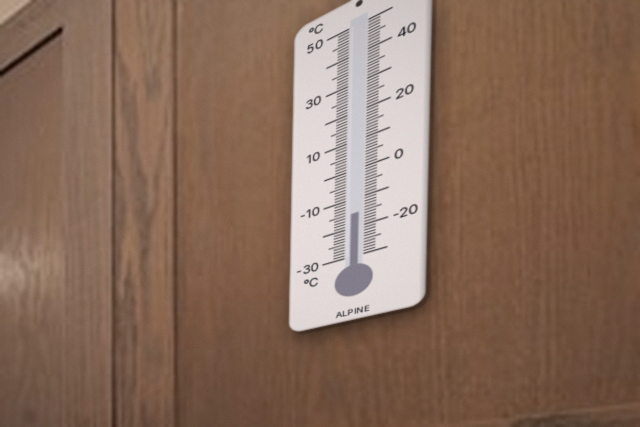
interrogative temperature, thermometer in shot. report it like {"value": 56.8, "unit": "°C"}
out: {"value": -15, "unit": "°C"}
